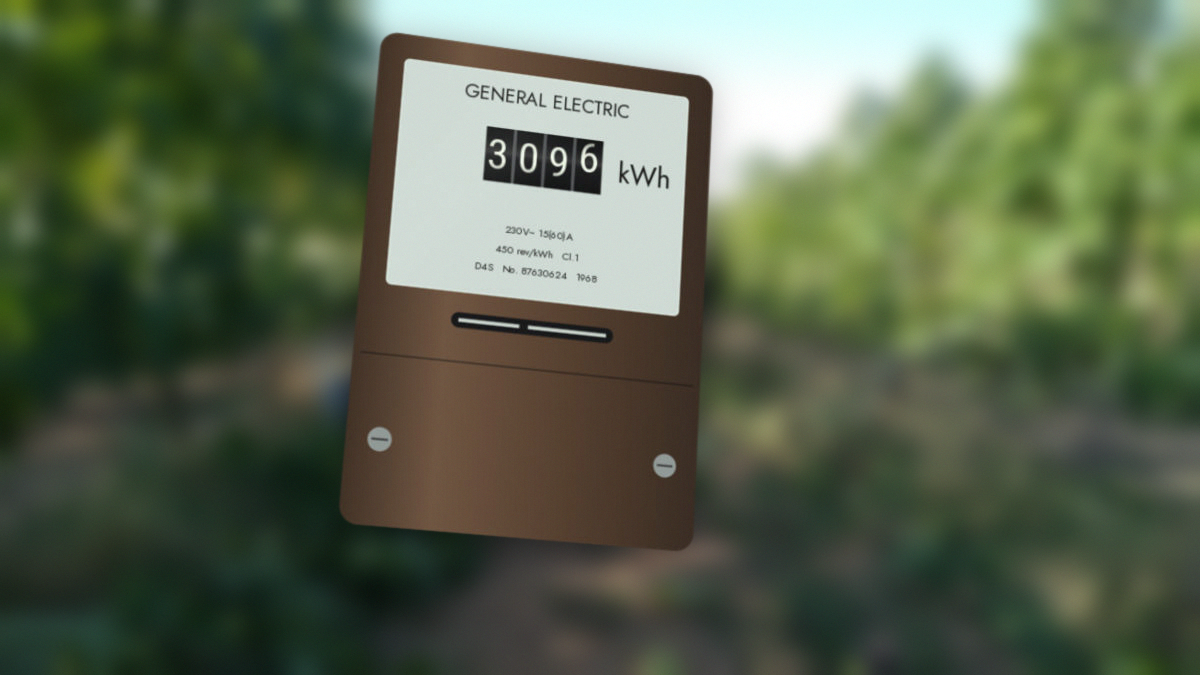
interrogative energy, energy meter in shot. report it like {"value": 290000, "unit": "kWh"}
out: {"value": 3096, "unit": "kWh"}
